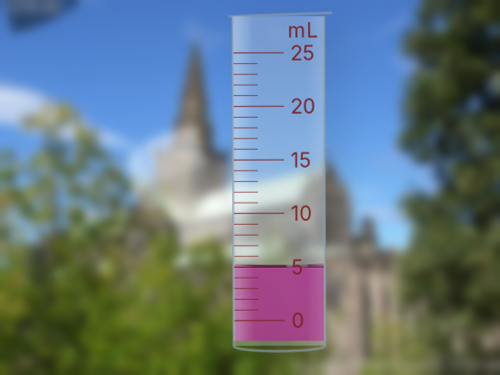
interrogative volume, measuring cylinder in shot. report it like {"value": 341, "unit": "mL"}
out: {"value": 5, "unit": "mL"}
